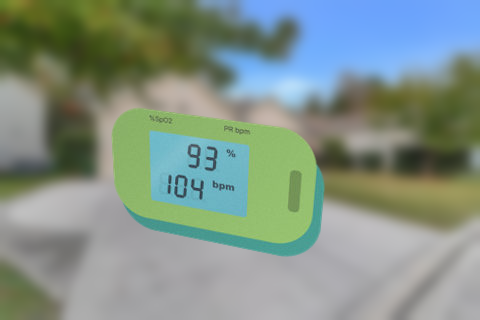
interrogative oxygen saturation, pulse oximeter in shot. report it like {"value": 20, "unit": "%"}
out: {"value": 93, "unit": "%"}
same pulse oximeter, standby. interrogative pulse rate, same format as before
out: {"value": 104, "unit": "bpm"}
